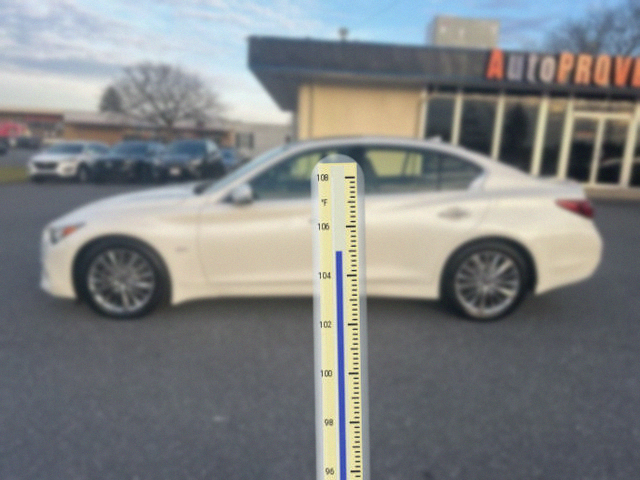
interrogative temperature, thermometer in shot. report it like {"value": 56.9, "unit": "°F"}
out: {"value": 105, "unit": "°F"}
